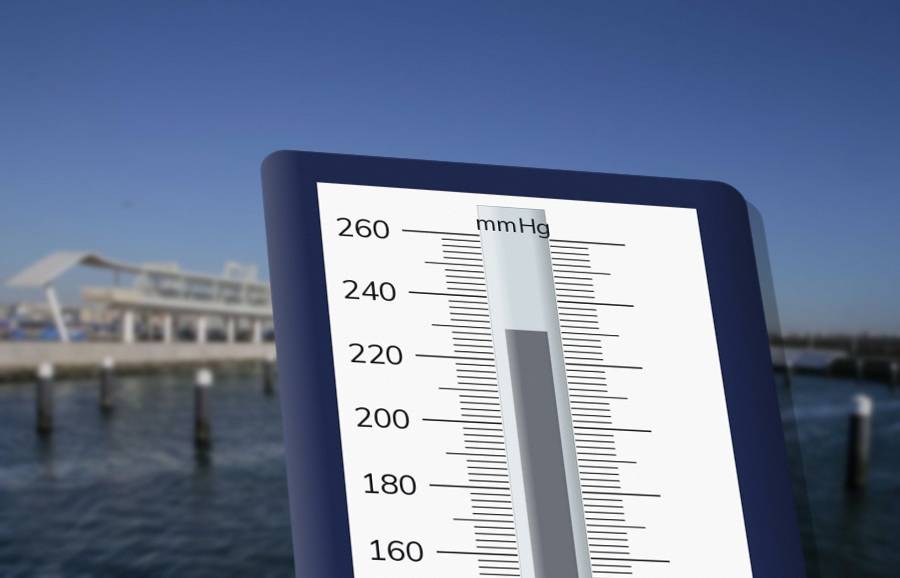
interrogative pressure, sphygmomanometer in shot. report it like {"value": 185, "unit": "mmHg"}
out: {"value": 230, "unit": "mmHg"}
